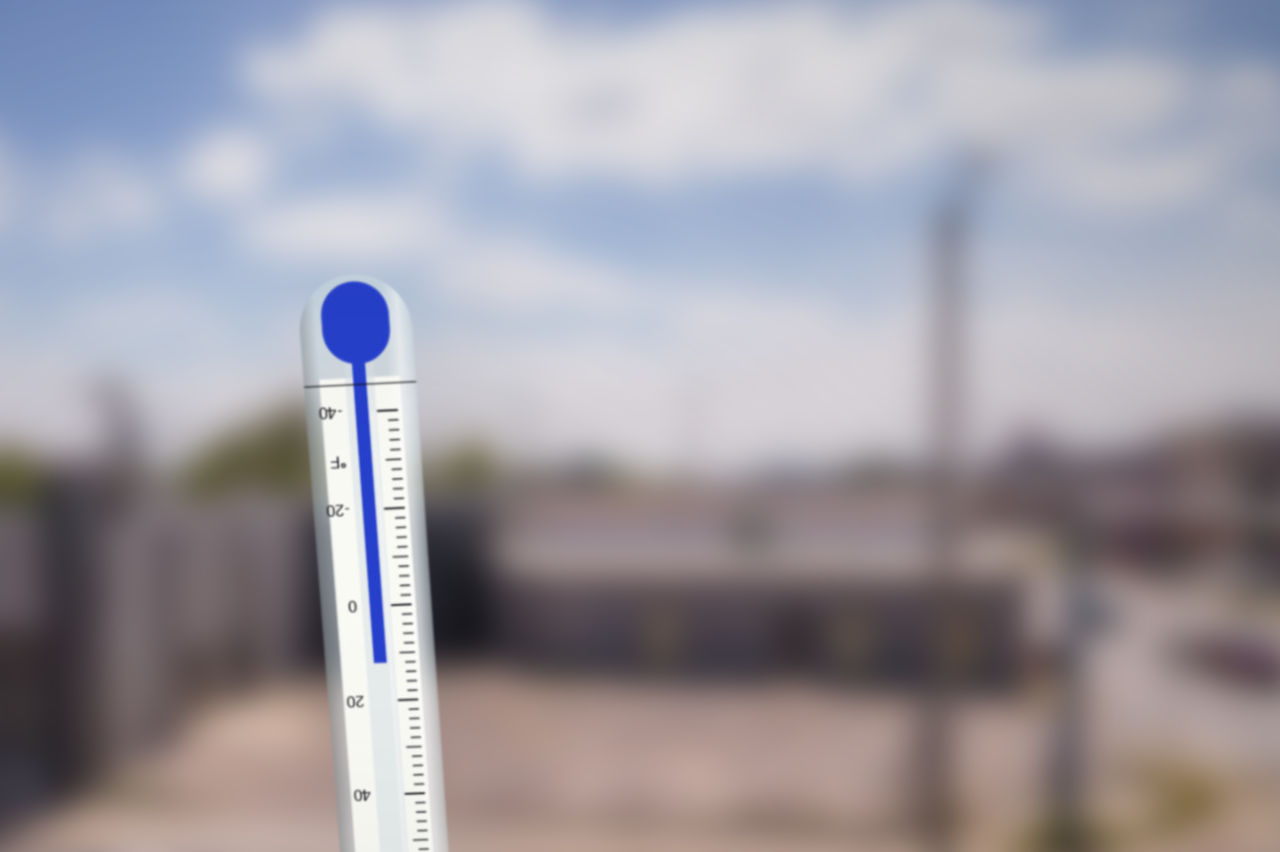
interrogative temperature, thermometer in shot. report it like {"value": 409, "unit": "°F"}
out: {"value": 12, "unit": "°F"}
